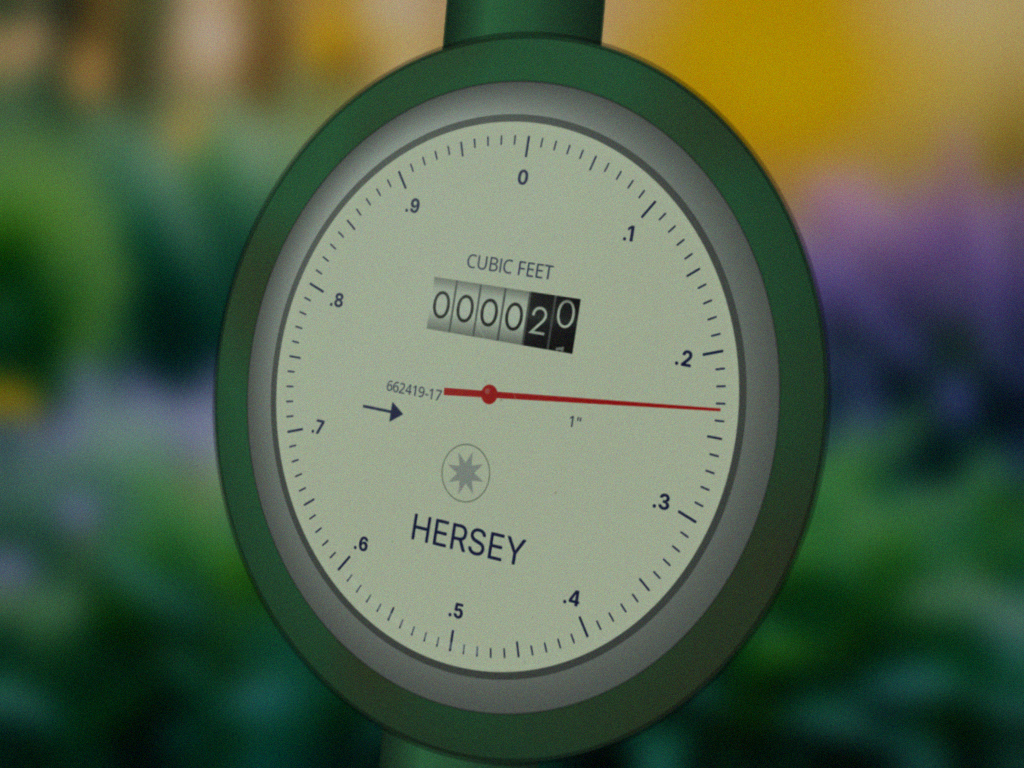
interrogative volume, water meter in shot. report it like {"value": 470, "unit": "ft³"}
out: {"value": 20.23, "unit": "ft³"}
